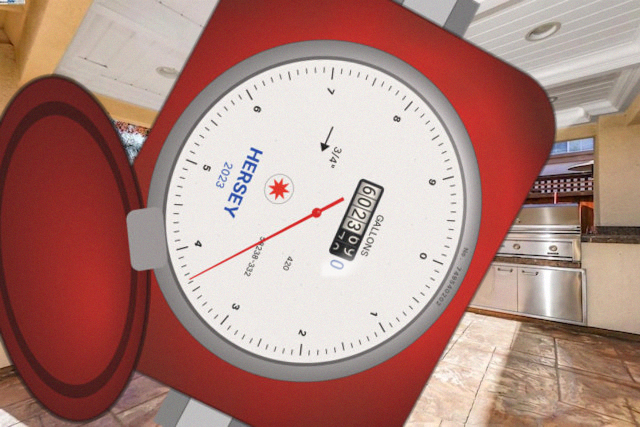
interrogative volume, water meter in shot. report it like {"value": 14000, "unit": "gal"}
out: {"value": 6023693.6, "unit": "gal"}
